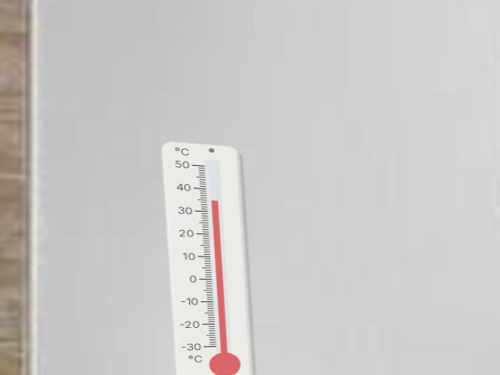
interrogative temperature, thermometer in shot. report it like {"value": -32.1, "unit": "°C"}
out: {"value": 35, "unit": "°C"}
